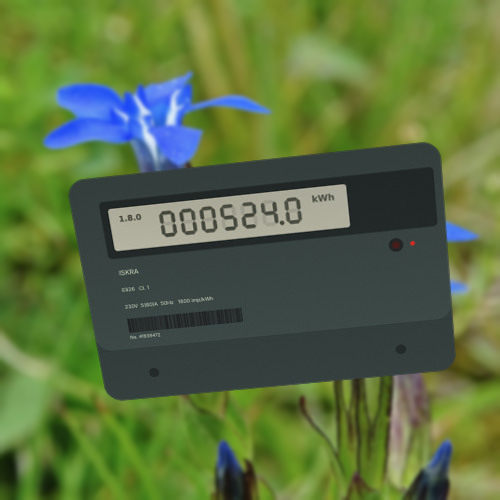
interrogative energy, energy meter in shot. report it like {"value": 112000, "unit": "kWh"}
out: {"value": 524.0, "unit": "kWh"}
